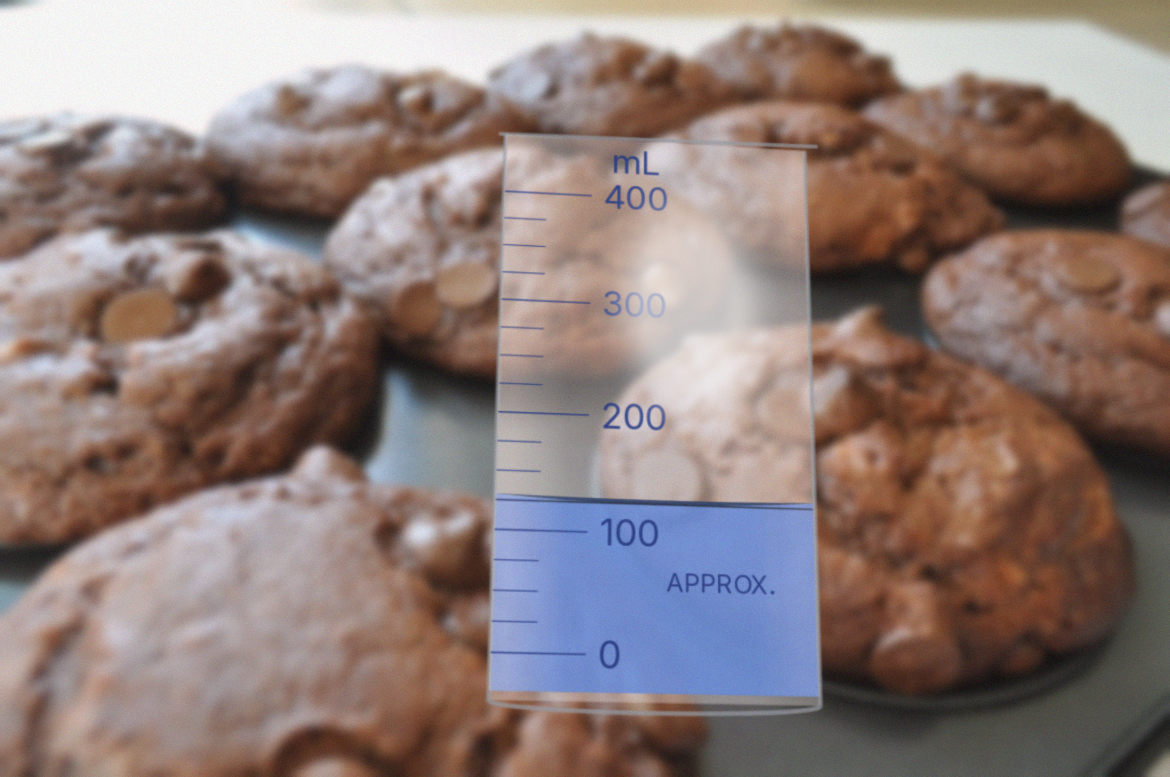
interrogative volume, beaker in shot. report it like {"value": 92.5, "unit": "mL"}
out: {"value": 125, "unit": "mL"}
